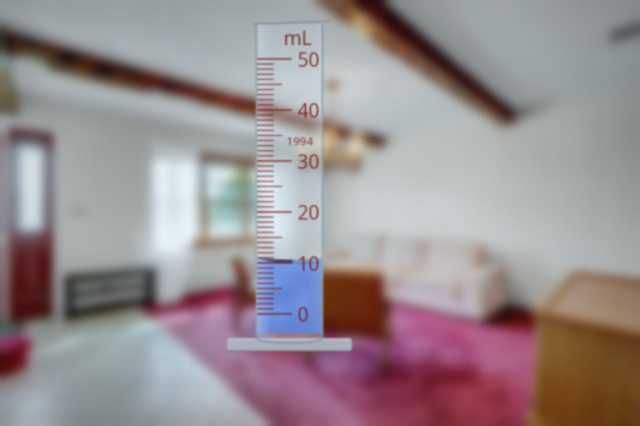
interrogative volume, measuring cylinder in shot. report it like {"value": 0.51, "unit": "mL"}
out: {"value": 10, "unit": "mL"}
